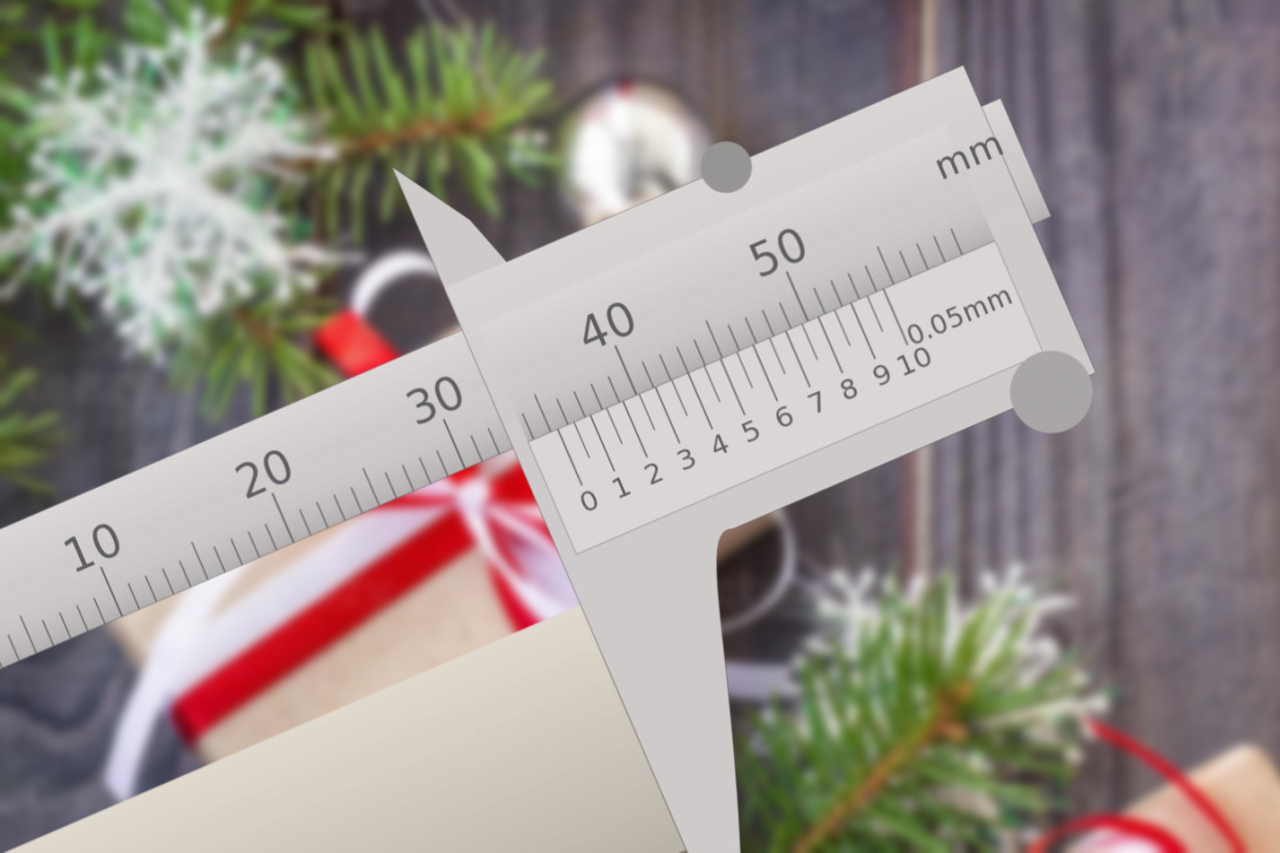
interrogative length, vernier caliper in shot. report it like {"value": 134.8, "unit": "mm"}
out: {"value": 35.4, "unit": "mm"}
